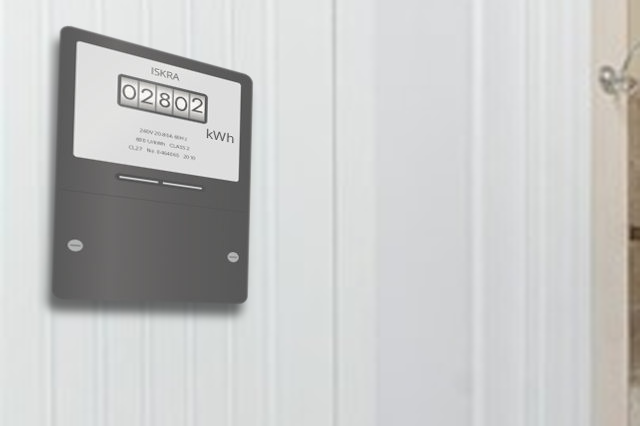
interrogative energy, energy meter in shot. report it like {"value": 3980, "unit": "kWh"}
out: {"value": 2802, "unit": "kWh"}
